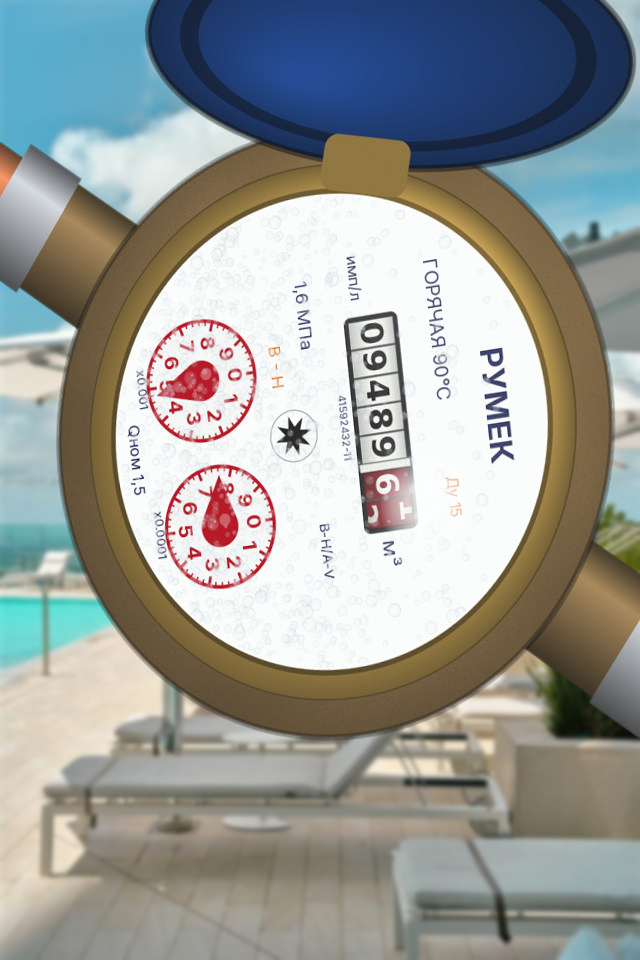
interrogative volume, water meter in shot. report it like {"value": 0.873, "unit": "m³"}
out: {"value": 9489.6147, "unit": "m³"}
